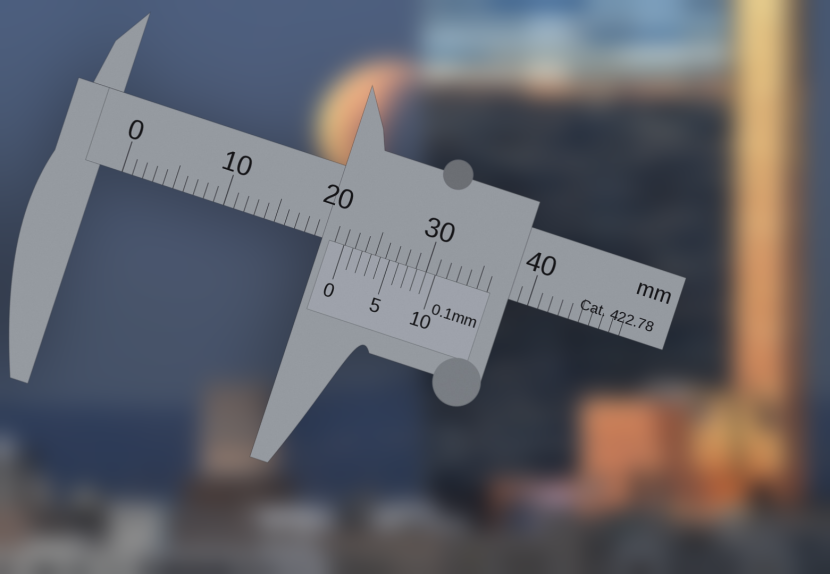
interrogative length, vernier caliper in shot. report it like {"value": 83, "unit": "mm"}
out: {"value": 21.9, "unit": "mm"}
